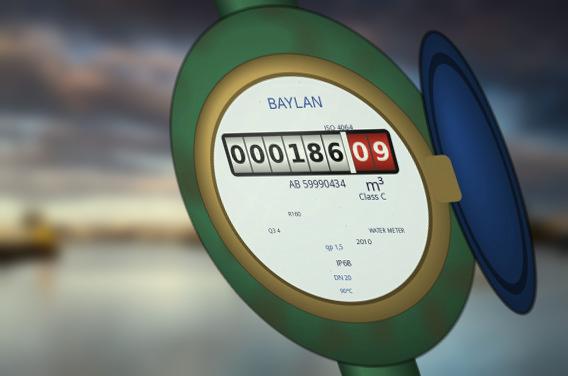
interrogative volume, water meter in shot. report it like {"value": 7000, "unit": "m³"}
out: {"value": 186.09, "unit": "m³"}
